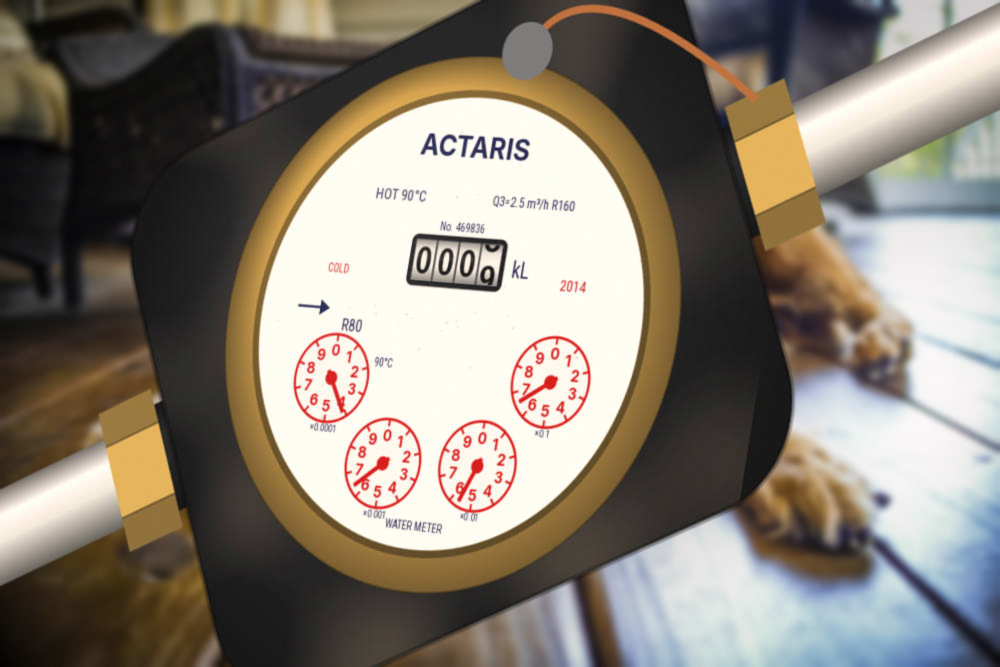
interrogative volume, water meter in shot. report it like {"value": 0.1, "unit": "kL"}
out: {"value": 8.6564, "unit": "kL"}
